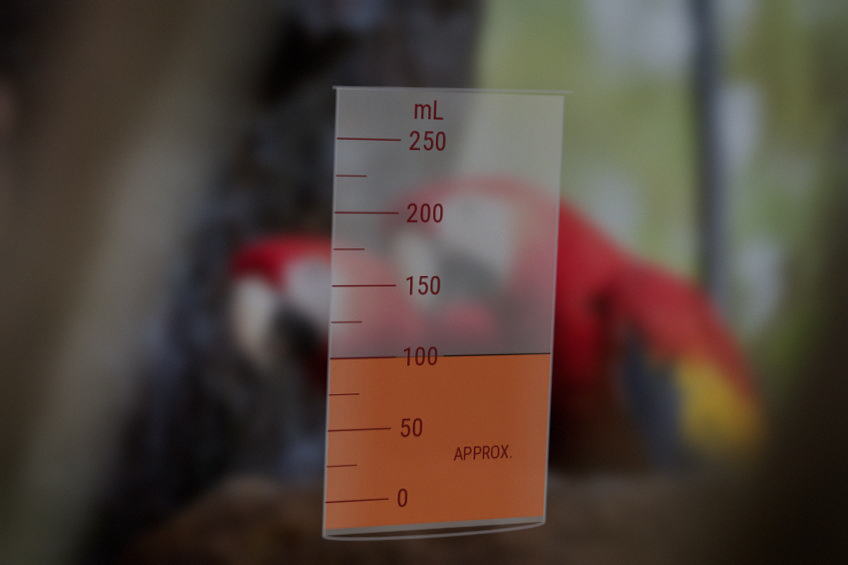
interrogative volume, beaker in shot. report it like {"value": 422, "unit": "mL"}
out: {"value": 100, "unit": "mL"}
